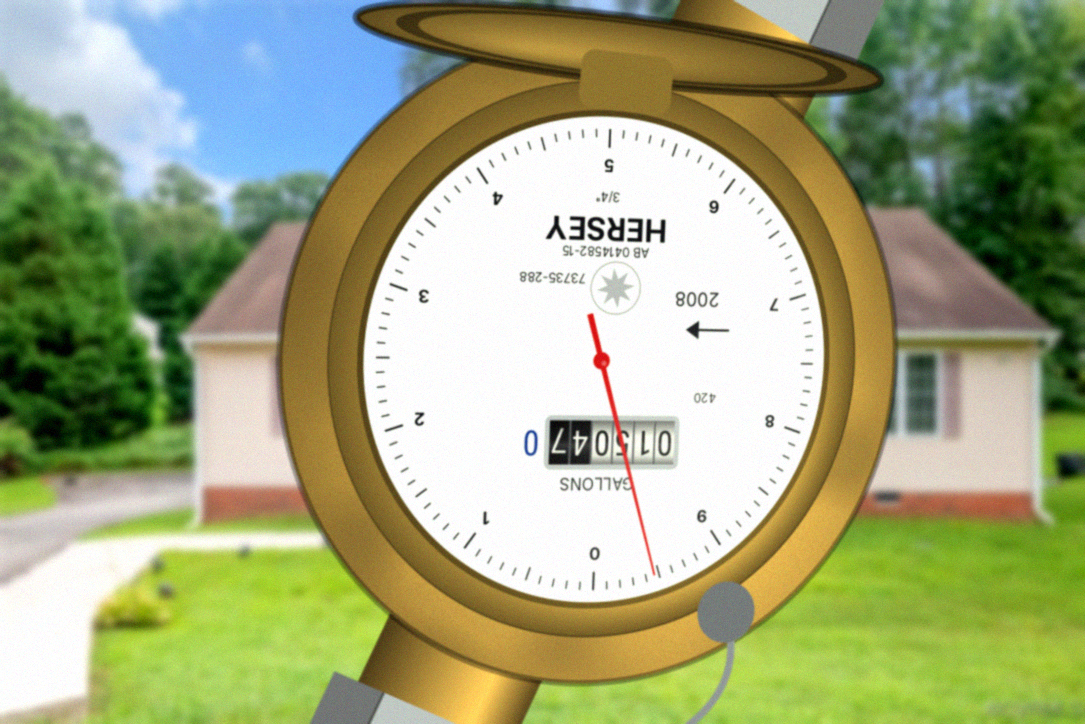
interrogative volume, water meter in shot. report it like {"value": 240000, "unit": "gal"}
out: {"value": 150469.5, "unit": "gal"}
